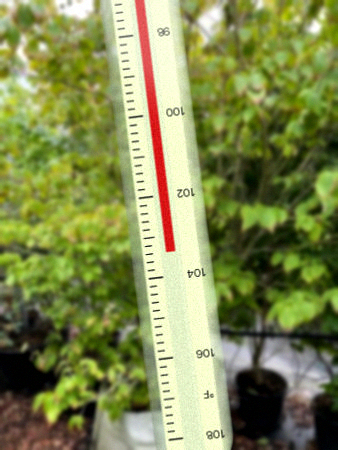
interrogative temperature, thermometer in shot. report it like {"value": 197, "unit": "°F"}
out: {"value": 103.4, "unit": "°F"}
